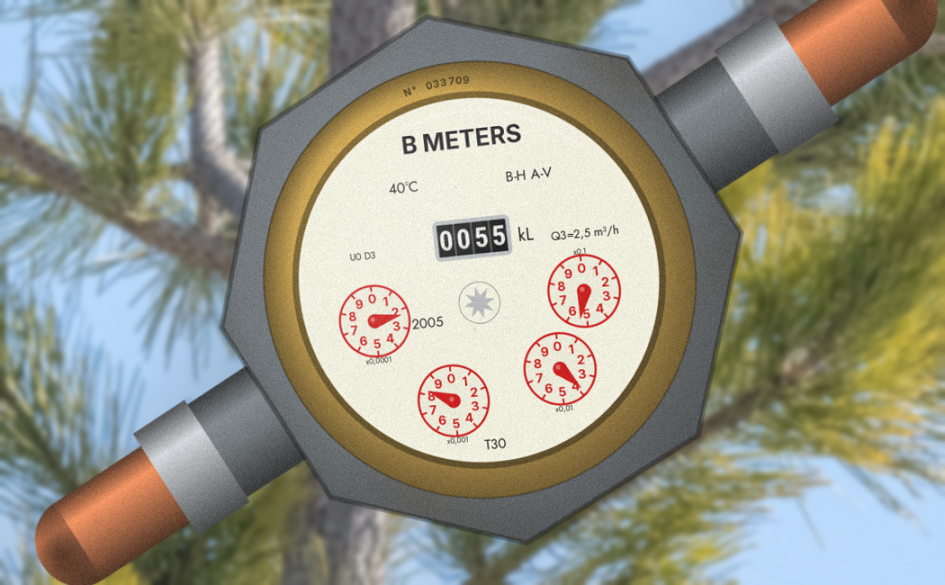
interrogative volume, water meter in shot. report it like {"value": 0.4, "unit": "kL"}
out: {"value": 55.5382, "unit": "kL"}
